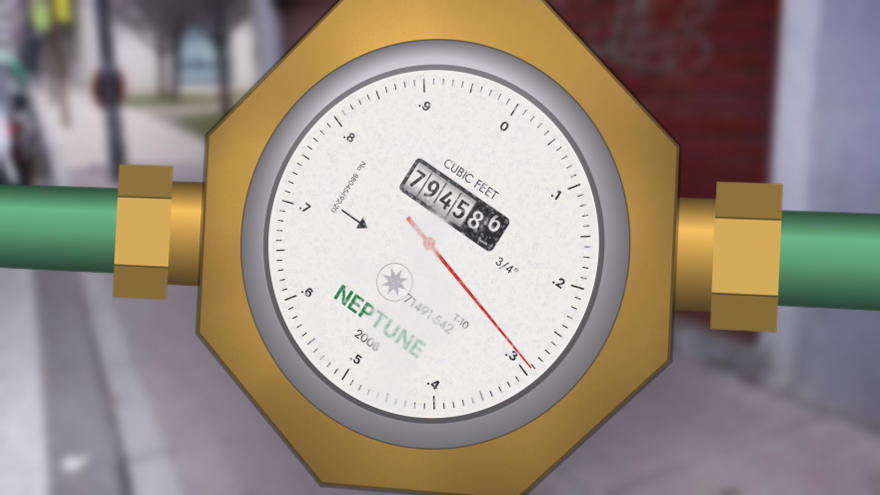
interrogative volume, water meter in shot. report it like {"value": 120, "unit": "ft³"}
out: {"value": 794586.29, "unit": "ft³"}
